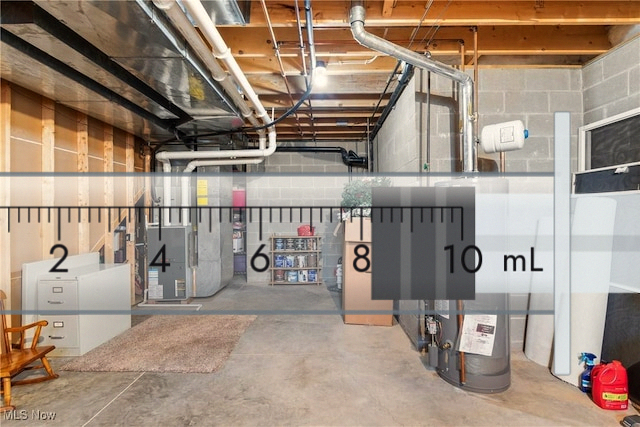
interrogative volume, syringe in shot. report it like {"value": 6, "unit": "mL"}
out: {"value": 8.2, "unit": "mL"}
